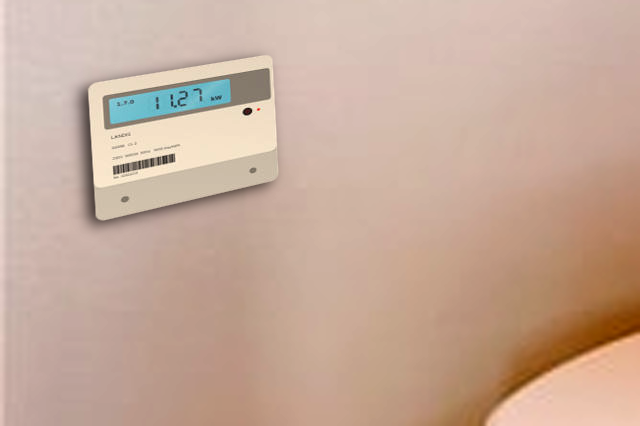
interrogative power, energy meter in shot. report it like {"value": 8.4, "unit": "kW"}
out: {"value": 11.27, "unit": "kW"}
